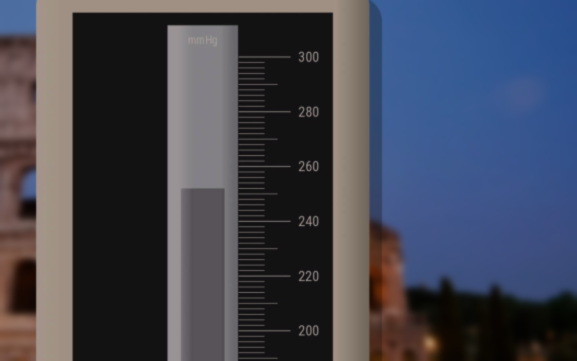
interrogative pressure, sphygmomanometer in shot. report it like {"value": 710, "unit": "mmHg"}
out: {"value": 252, "unit": "mmHg"}
